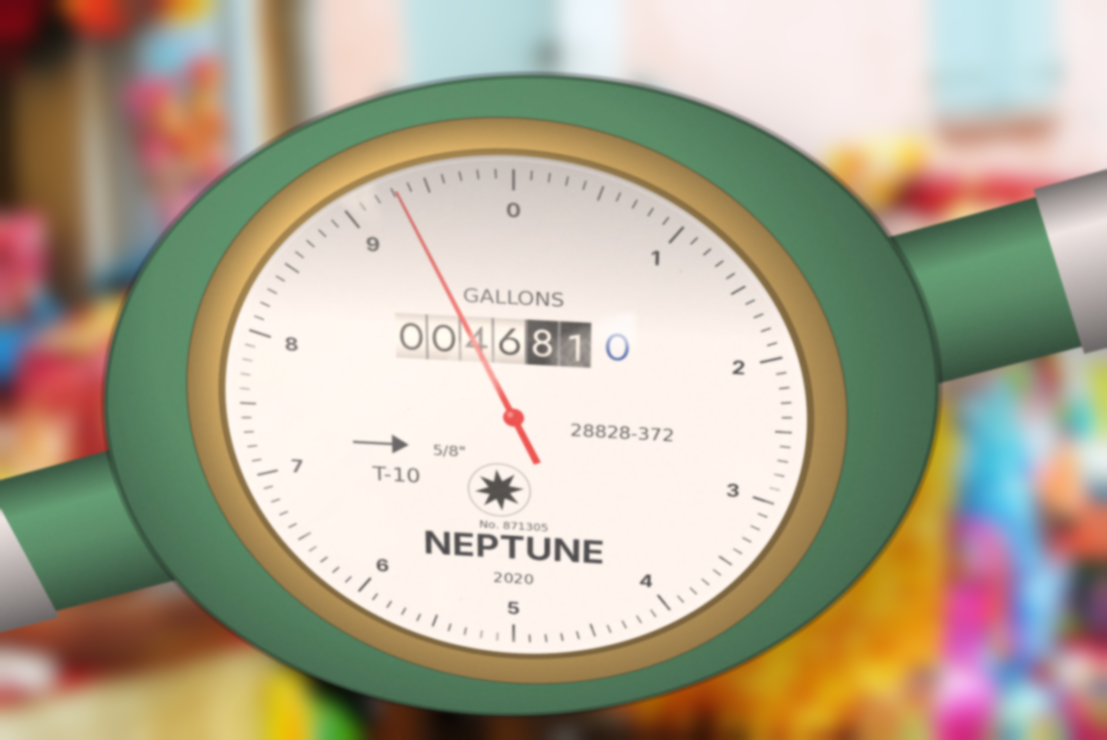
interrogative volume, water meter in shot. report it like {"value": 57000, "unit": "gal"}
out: {"value": 46809.3, "unit": "gal"}
